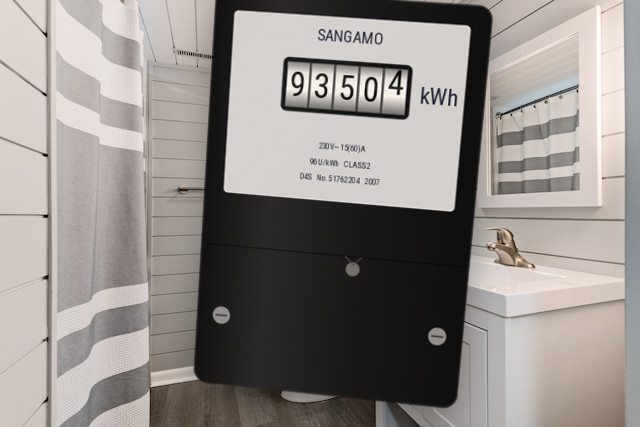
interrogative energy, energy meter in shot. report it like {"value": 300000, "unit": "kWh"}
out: {"value": 93504, "unit": "kWh"}
